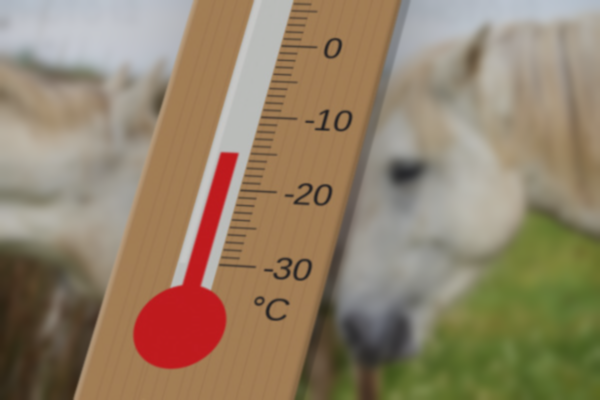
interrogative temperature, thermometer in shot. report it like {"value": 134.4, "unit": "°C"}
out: {"value": -15, "unit": "°C"}
